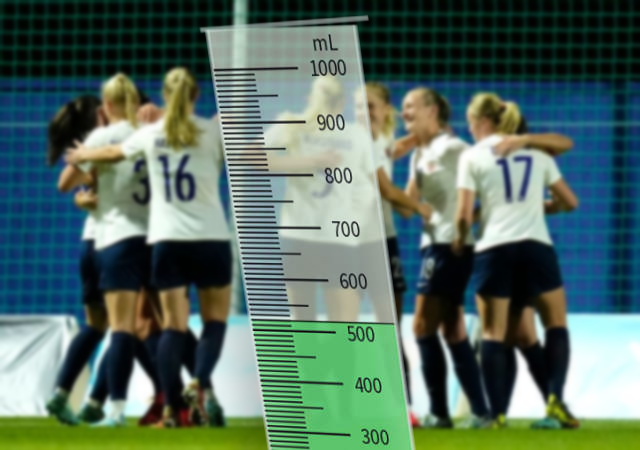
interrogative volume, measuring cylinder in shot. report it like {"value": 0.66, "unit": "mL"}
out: {"value": 520, "unit": "mL"}
